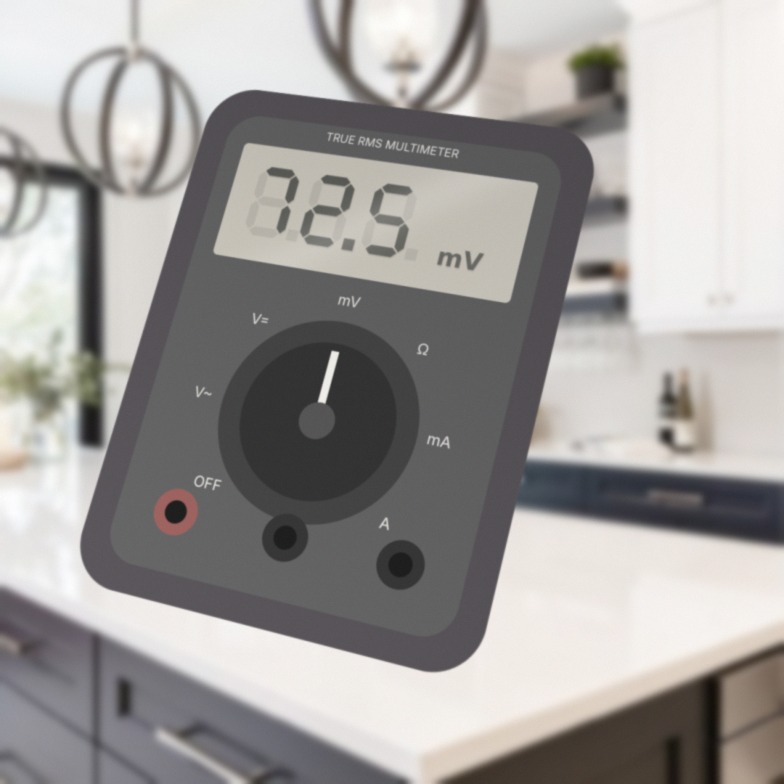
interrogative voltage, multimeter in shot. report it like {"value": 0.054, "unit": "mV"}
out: {"value": 72.5, "unit": "mV"}
